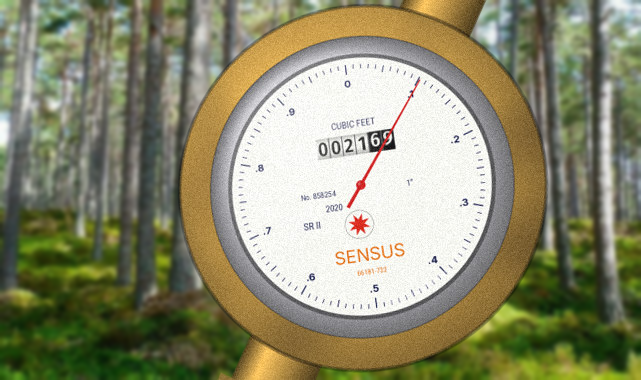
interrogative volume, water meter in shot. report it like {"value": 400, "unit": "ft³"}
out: {"value": 2169.10, "unit": "ft³"}
